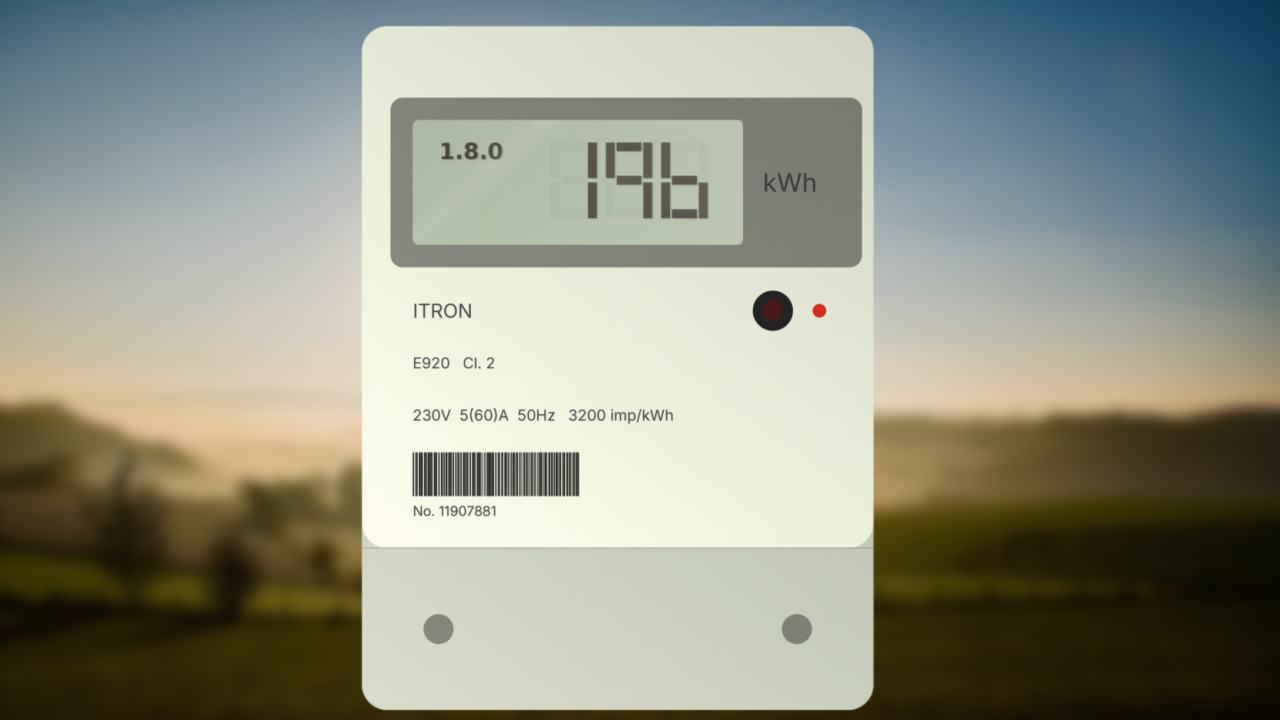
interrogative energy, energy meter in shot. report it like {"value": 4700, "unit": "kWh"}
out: {"value": 196, "unit": "kWh"}
